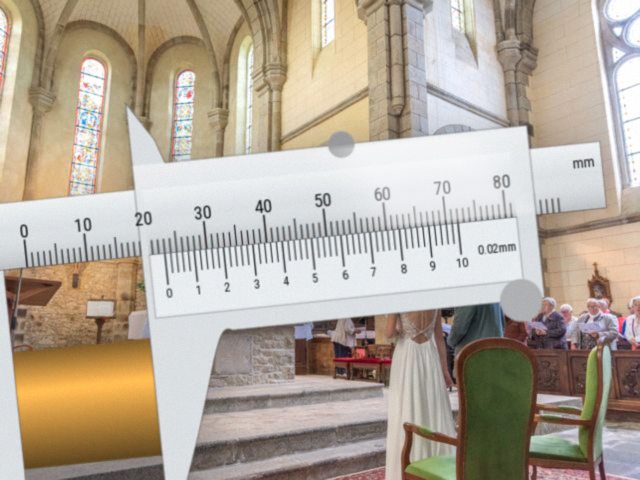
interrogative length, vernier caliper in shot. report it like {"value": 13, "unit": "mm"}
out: {"value": 23.0, "unit": "mm"}
